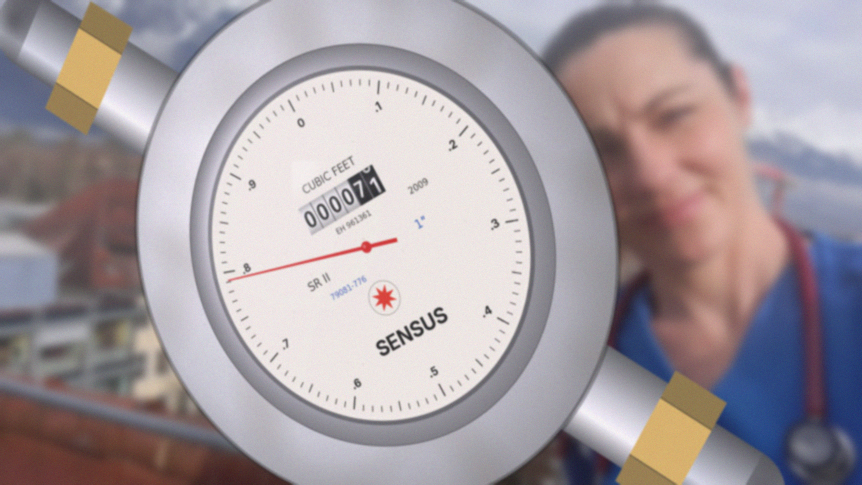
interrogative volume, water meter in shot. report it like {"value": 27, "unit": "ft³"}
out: {"value": 70.79, "unit": "ft³"}
